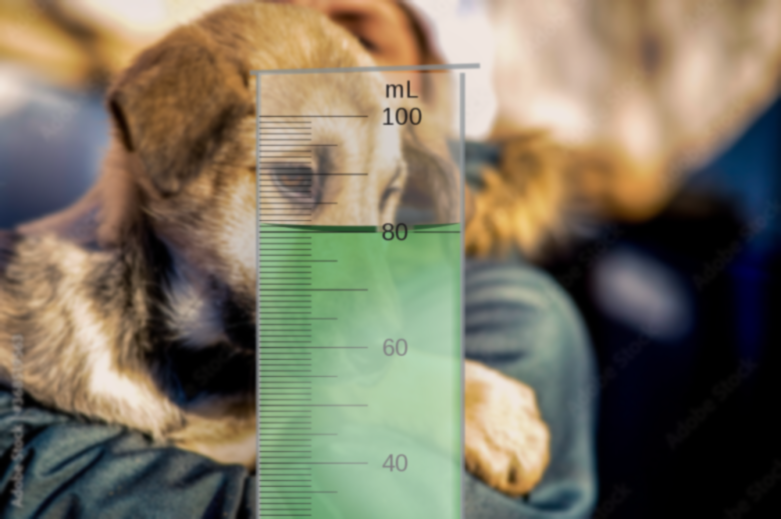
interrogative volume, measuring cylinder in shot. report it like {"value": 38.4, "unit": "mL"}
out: {"value": 80, "unit": "mL"}
